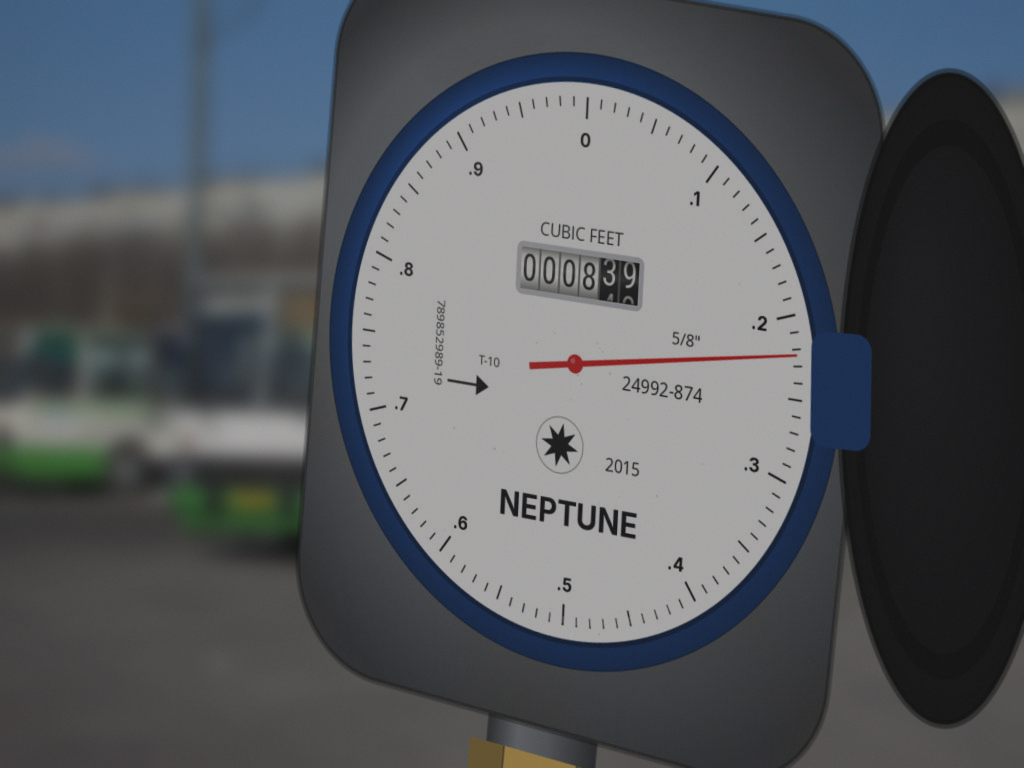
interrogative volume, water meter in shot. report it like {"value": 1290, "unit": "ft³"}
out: {"value": 839.22, "unit": "ft³"}
